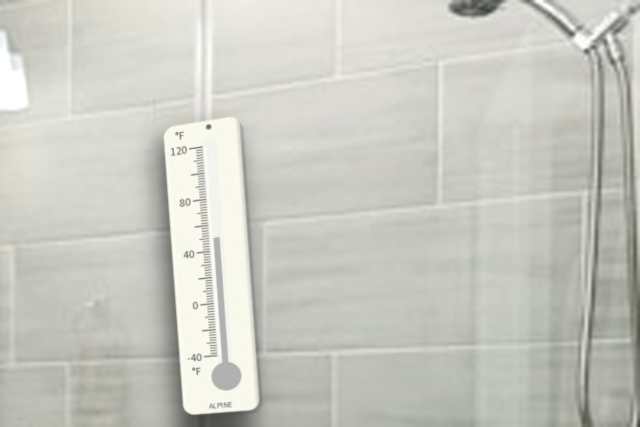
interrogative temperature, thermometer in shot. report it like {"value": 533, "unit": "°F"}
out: {"value": 50, "unit": "°F"}
